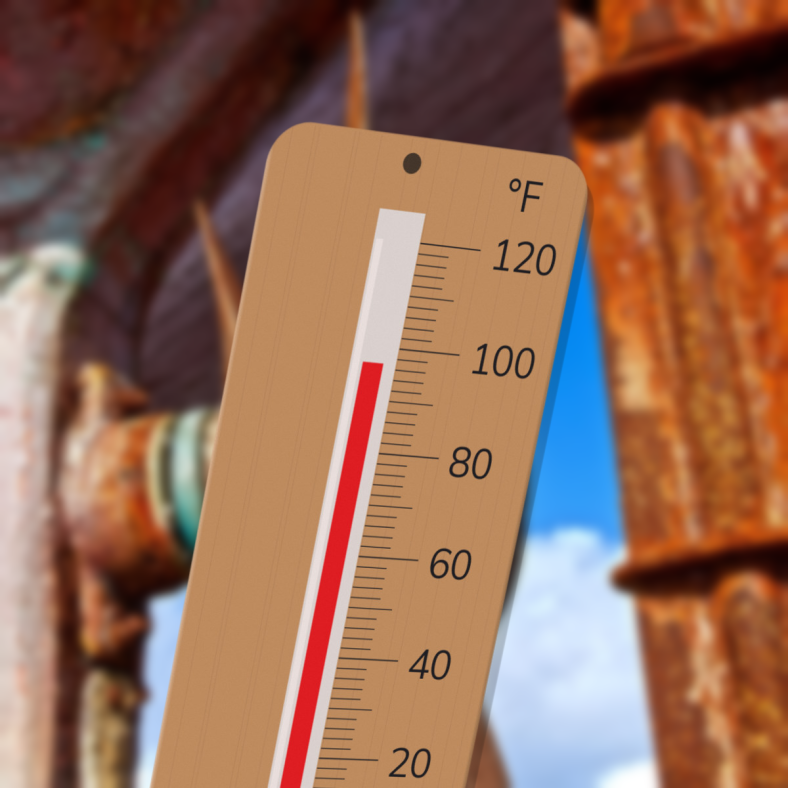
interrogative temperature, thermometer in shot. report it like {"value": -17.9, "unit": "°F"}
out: {"value": 97, "unit": "°F"}
